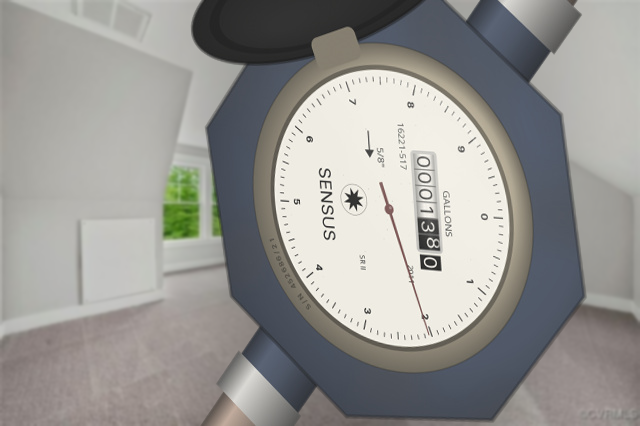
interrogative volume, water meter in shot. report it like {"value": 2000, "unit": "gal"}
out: {"value": 1382.0, "unit": "gal"}
